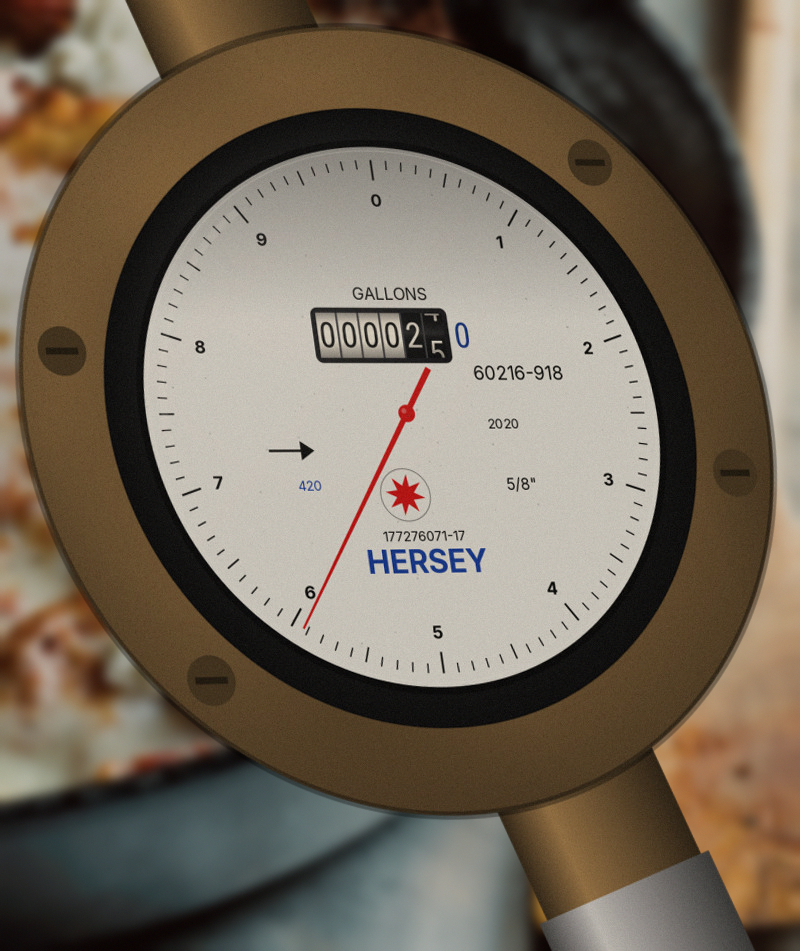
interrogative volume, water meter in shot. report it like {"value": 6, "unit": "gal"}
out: {"value": 245.9, "unit": "gal"}
